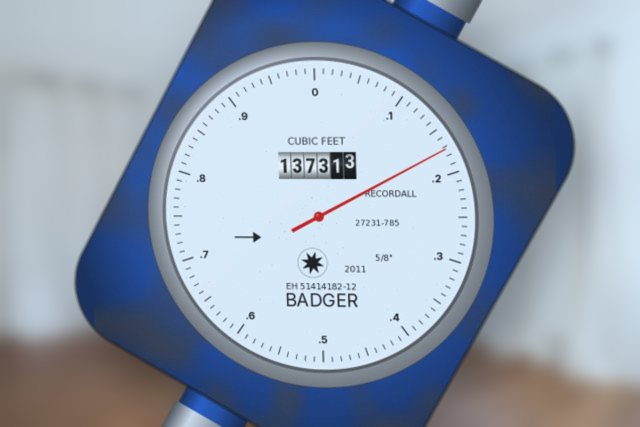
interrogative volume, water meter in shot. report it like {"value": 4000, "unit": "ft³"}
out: {"value": 137313.17, "unit": "ft³"}
